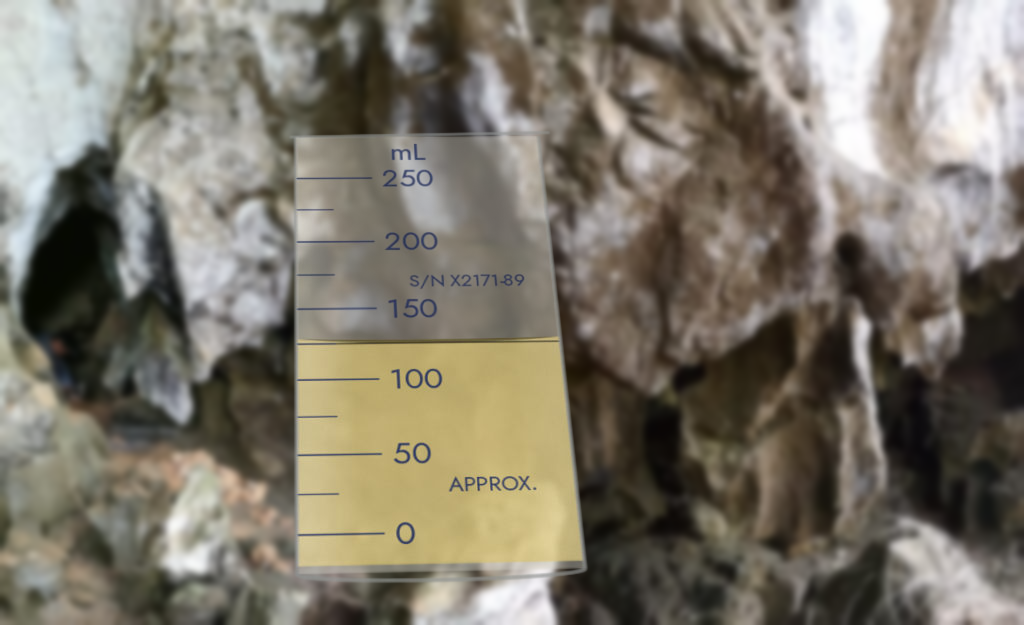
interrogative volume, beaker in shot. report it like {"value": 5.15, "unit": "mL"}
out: {"value": 125, "unit": "mL"}
